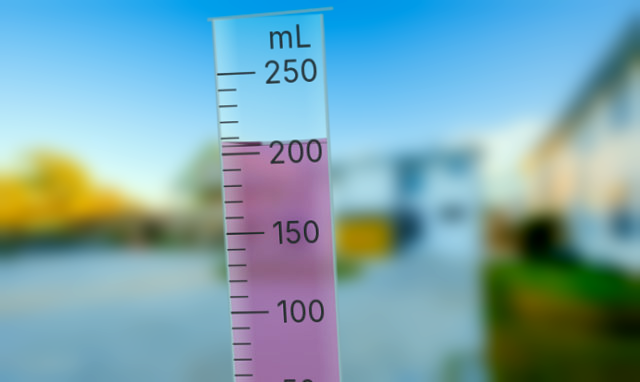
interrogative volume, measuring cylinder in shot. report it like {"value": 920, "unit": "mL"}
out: {"value": 205, "unit": "mL"}
